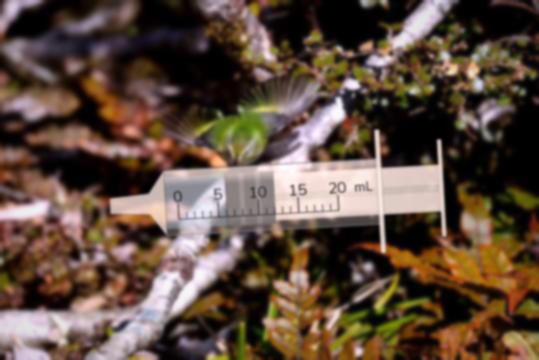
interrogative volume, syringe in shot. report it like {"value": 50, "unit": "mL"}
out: {"value": 6, "unit": "mL"}
